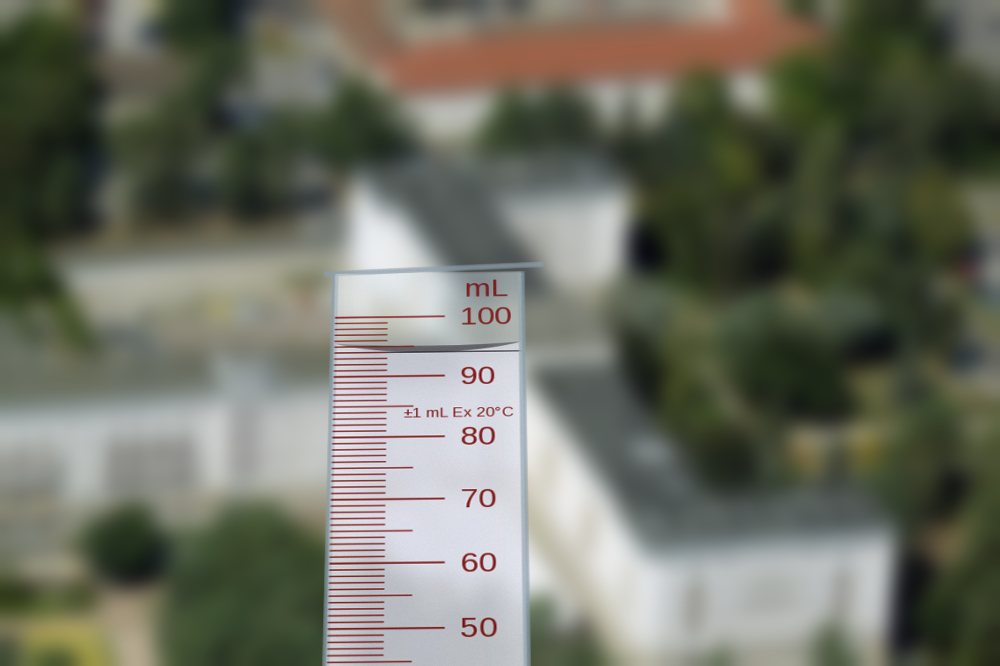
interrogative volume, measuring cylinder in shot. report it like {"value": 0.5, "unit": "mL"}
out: {"value": 94, "unit": "mL"}
